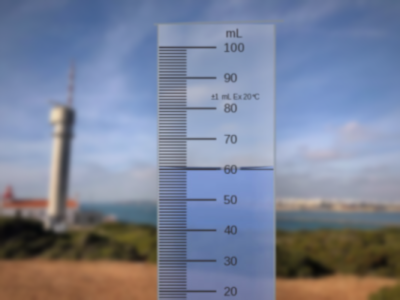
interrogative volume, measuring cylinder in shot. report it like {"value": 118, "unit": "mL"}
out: {"value": 60, "unit": "mL"}
